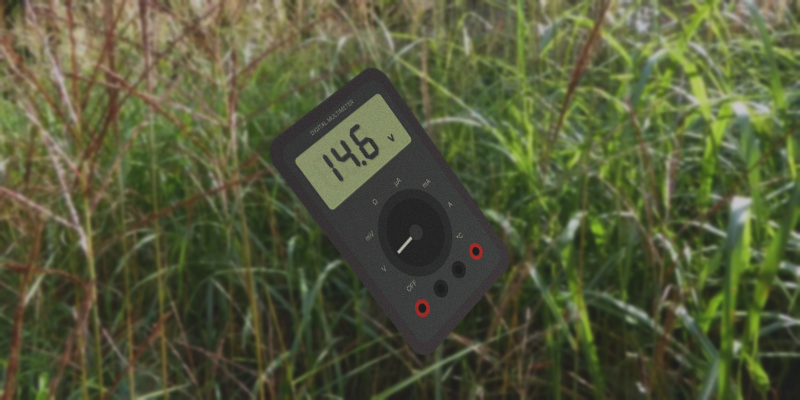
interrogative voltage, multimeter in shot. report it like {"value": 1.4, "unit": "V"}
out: {"value": 14.6, "unit": "V"}
